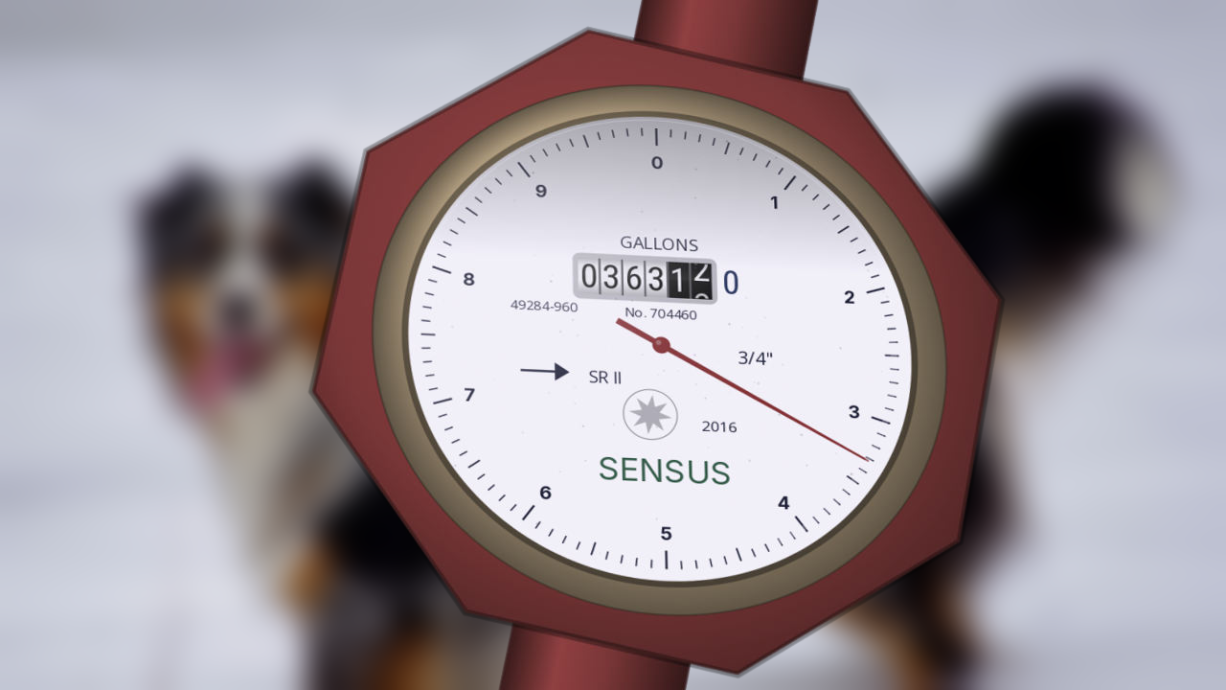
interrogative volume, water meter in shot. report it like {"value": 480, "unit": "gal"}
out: {"value": 363123.3, "unit": "gal"}
